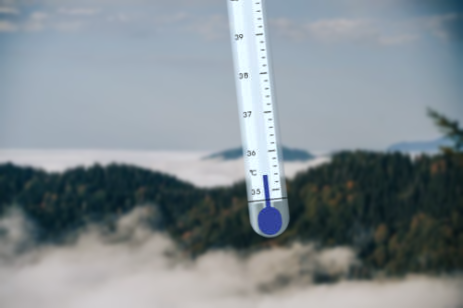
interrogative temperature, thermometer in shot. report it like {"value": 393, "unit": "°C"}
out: {"value": 35.4, "unit": "°C"}
